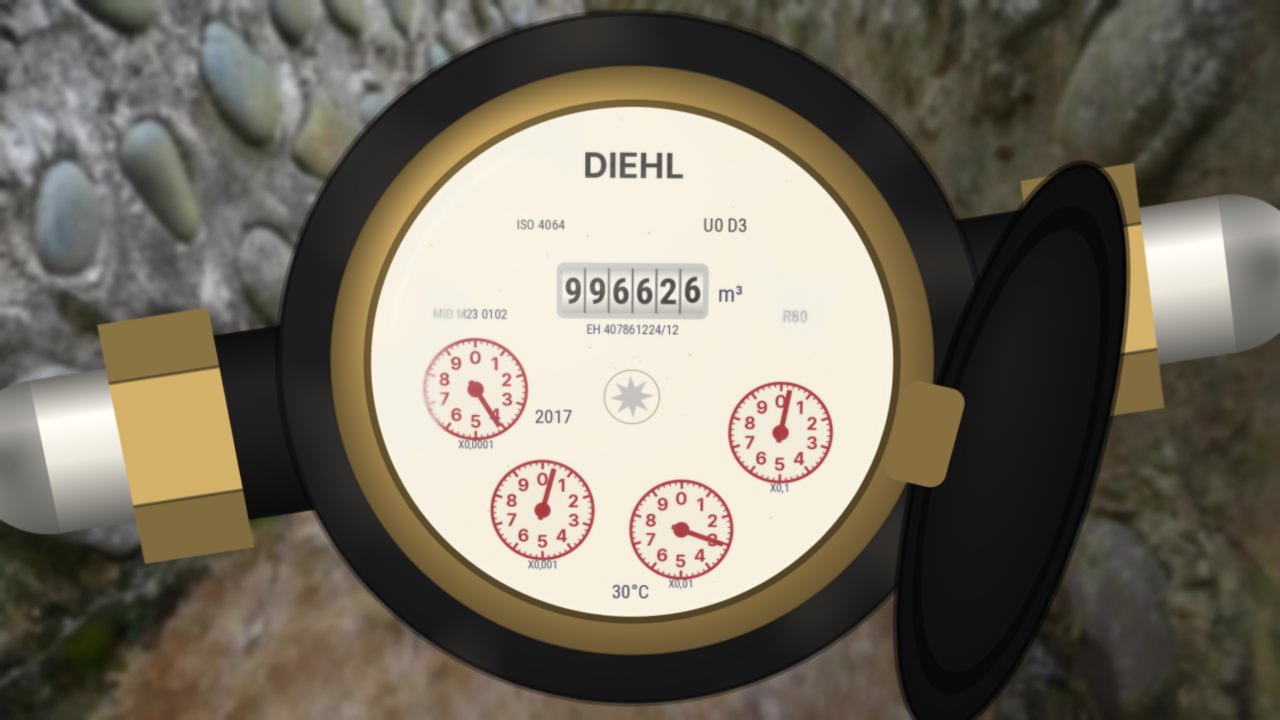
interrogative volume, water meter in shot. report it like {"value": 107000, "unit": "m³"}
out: {"value": 996626.0304, "unit": "m³"}
